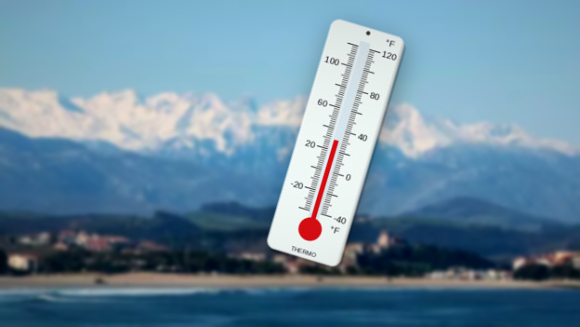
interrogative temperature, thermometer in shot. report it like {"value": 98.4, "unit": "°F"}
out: {"value": 30, "unit": "°F"}
